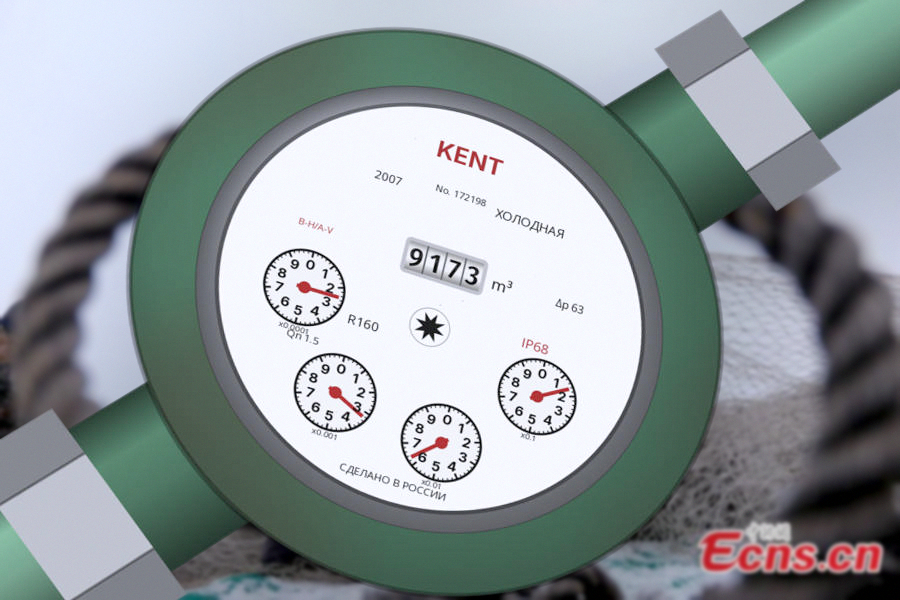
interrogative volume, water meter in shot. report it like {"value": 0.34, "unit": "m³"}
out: {"value": 9173.1632, "unit": "m³"}
